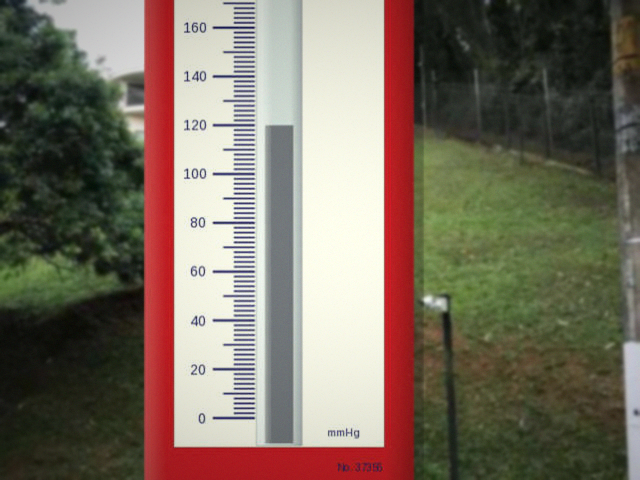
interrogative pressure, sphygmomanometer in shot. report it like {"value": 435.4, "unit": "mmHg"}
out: {"value": 120, "unit": "mmHg"}
